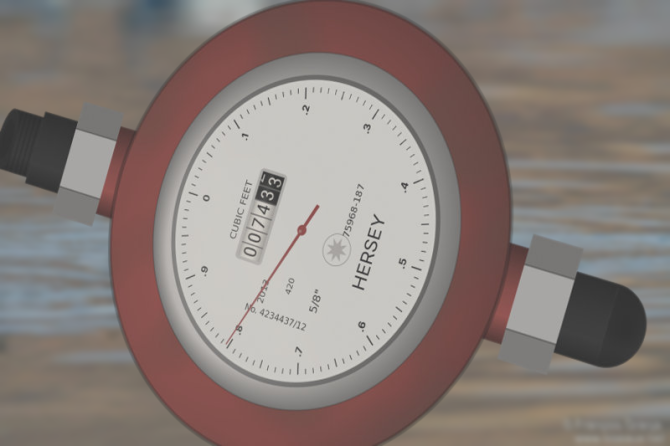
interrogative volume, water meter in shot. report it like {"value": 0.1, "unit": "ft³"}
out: {"value": 7432.80, "unit": "ft³"}
